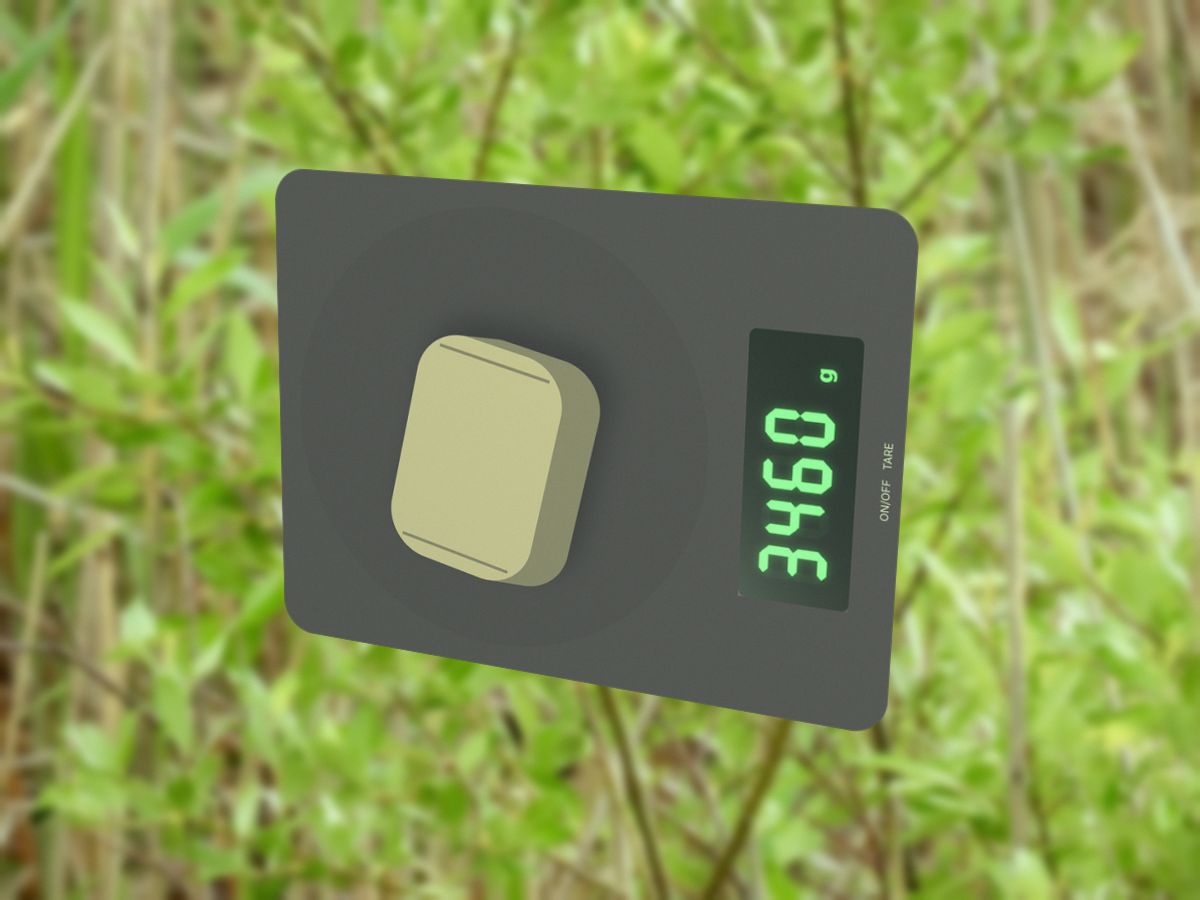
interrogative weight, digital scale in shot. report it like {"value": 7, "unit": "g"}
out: {"value": 3460, "unit": "g"}
